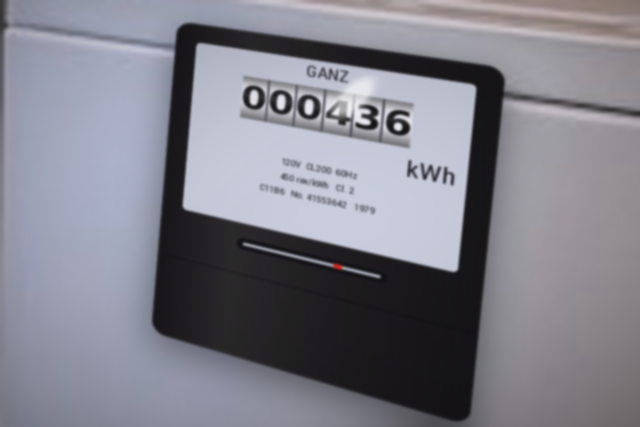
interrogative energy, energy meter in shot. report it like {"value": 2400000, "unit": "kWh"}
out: {"value": 436, "unit": "kWh"}
